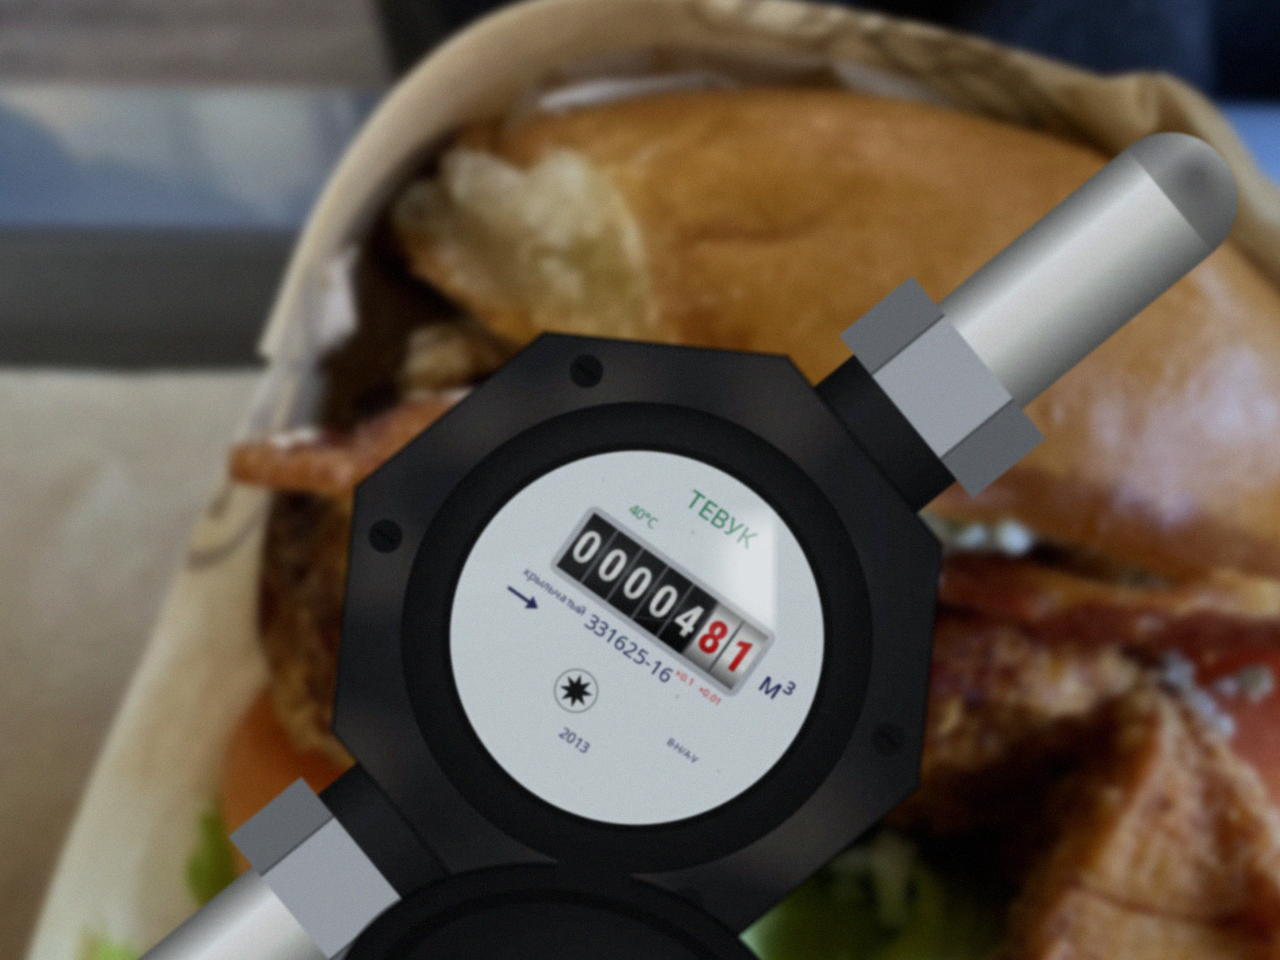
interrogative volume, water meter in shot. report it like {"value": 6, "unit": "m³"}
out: {"value": 4.81, "unit": "m³"}
